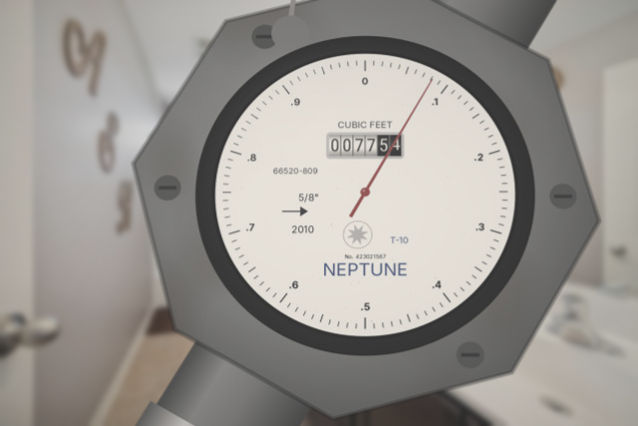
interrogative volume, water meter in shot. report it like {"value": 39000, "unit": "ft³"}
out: {"value": 7754.08, "unit": "ft³"}
